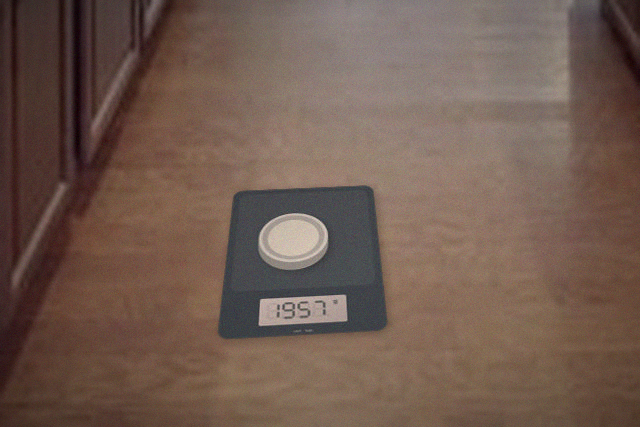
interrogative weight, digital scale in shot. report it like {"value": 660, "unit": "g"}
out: {"value": 1957, "unit": "g"}
